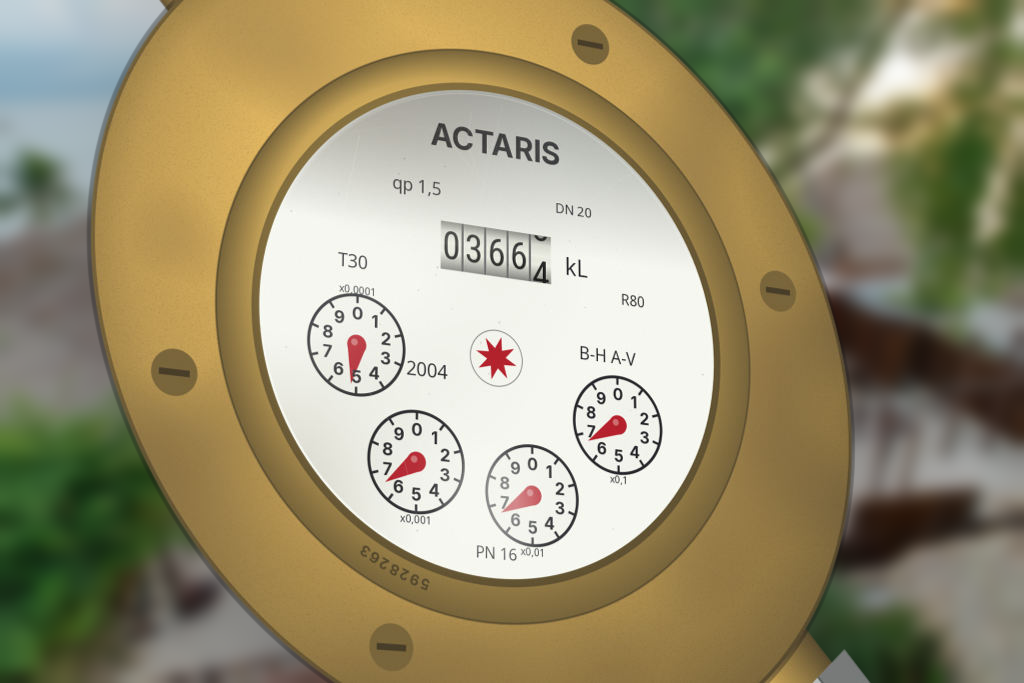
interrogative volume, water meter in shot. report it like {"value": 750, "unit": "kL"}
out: {"value": 3663.6665, "unit": "kL"}
